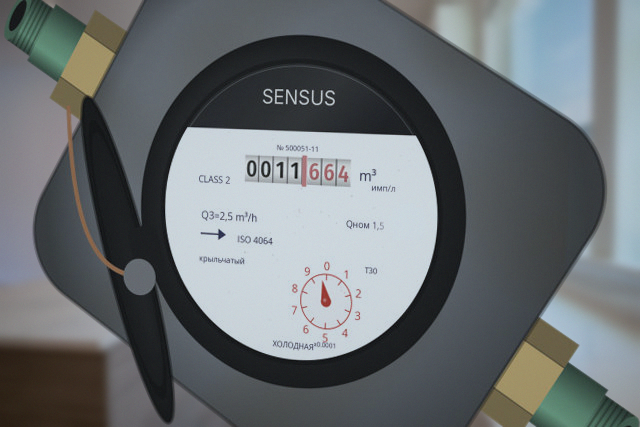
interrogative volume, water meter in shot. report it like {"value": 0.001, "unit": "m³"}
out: {"value": 11.6639, "unit": "m³"}
